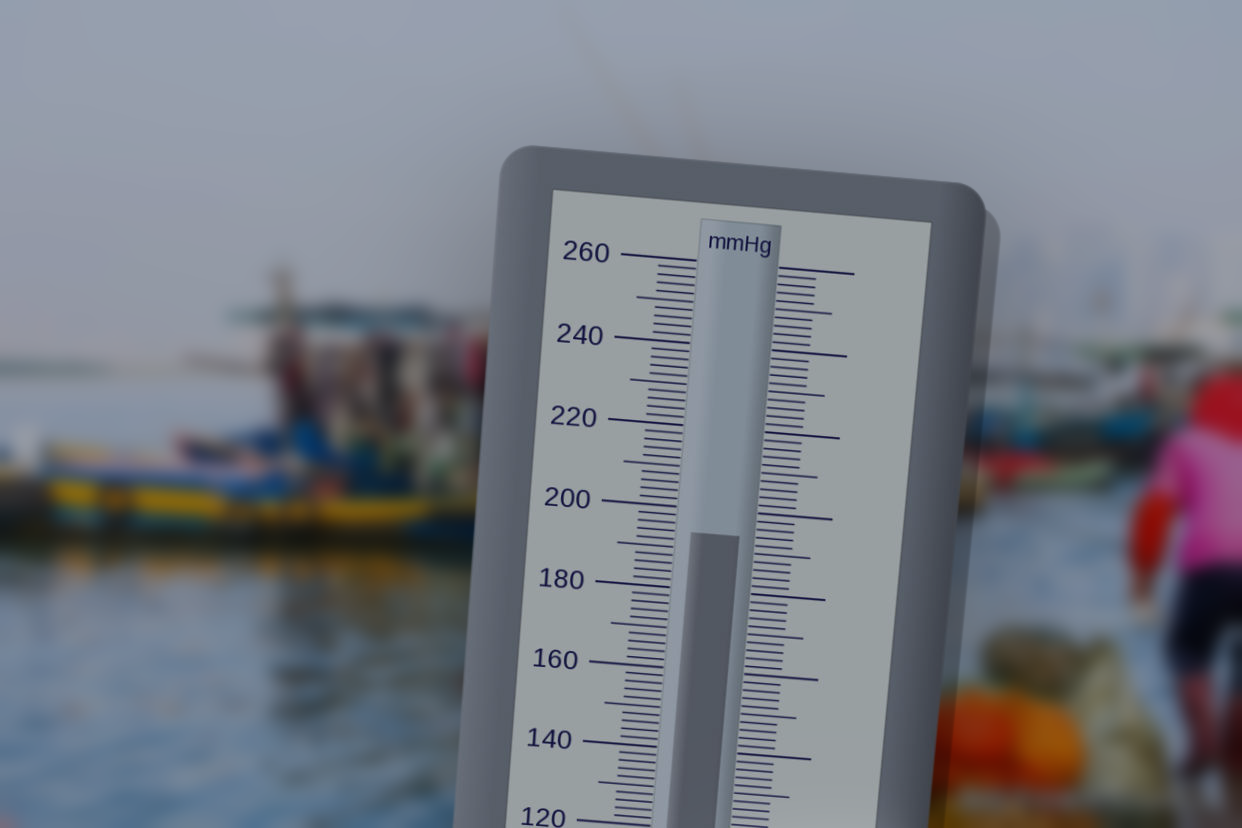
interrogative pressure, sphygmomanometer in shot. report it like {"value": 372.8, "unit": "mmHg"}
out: {"value": 194, "unit": "mmHg"}
